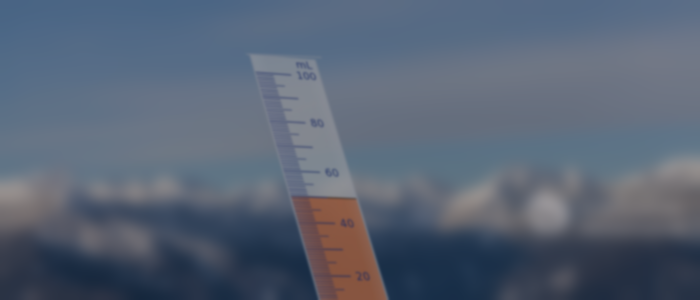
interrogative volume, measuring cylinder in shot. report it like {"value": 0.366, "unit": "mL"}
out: {"value": 50, "unit": "mL"}
